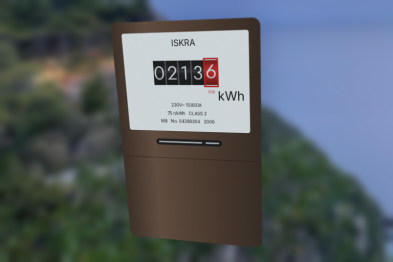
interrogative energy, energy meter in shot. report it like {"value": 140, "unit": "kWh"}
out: {"value": 213.6, "unit": "kWh"}
